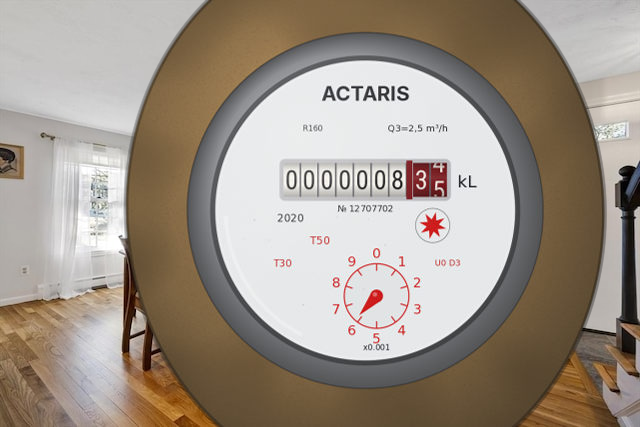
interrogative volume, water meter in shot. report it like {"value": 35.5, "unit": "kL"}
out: {"value": 8.346, "unit": "kL"}
